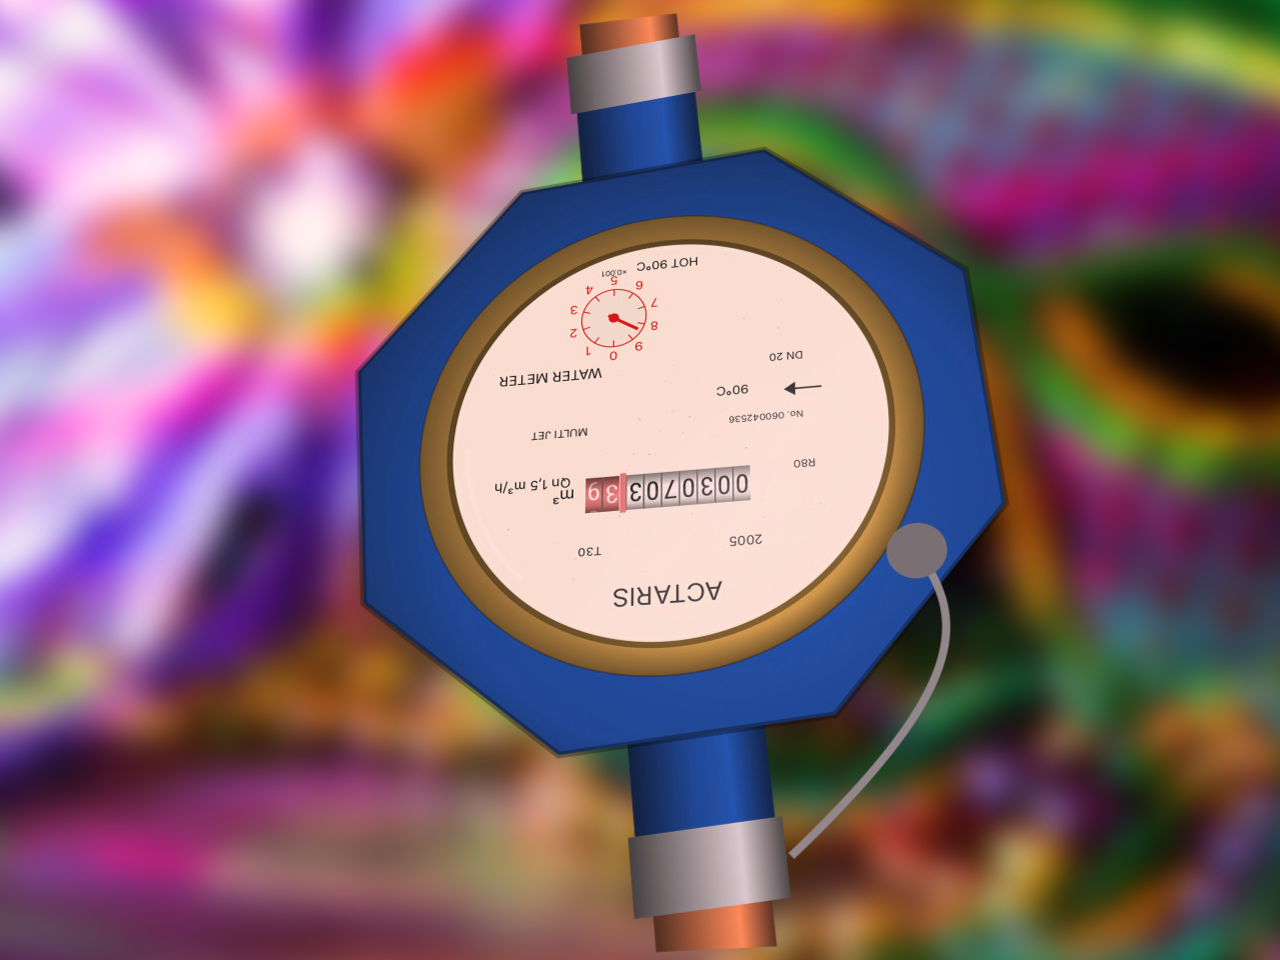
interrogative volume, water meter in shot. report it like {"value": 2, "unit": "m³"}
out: {"value": 30703.388, "unit": "m³"}
